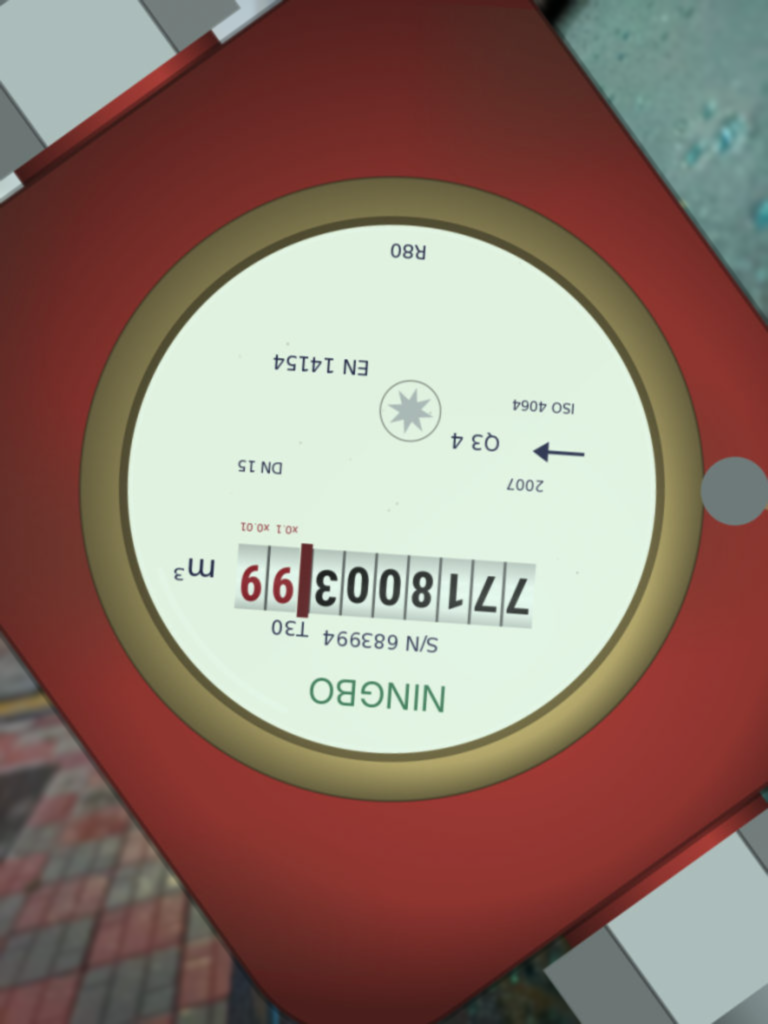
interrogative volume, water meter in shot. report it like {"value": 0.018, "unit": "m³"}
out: {"value": 7718003.99, "unit": "m³"}
